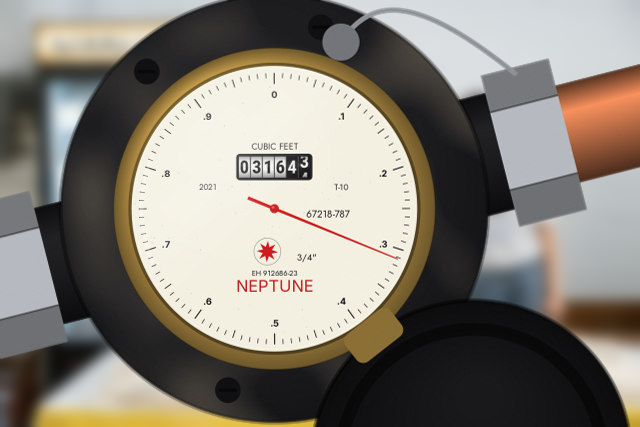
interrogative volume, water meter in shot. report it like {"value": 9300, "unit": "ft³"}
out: {"value": 31643.31, "unit": "ft³"}
